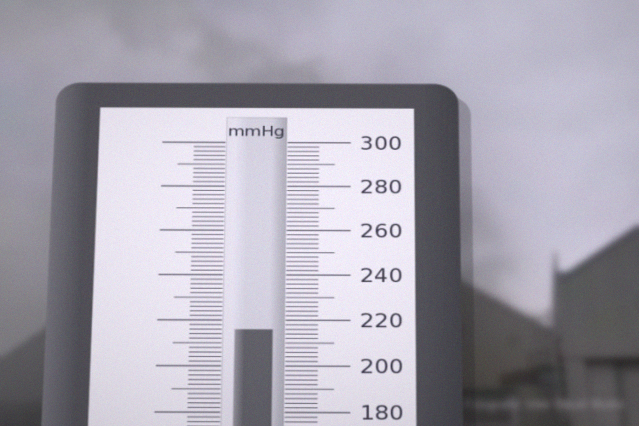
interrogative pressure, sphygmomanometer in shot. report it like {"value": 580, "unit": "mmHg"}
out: {"value": 216, "unit": "mmHg"}
